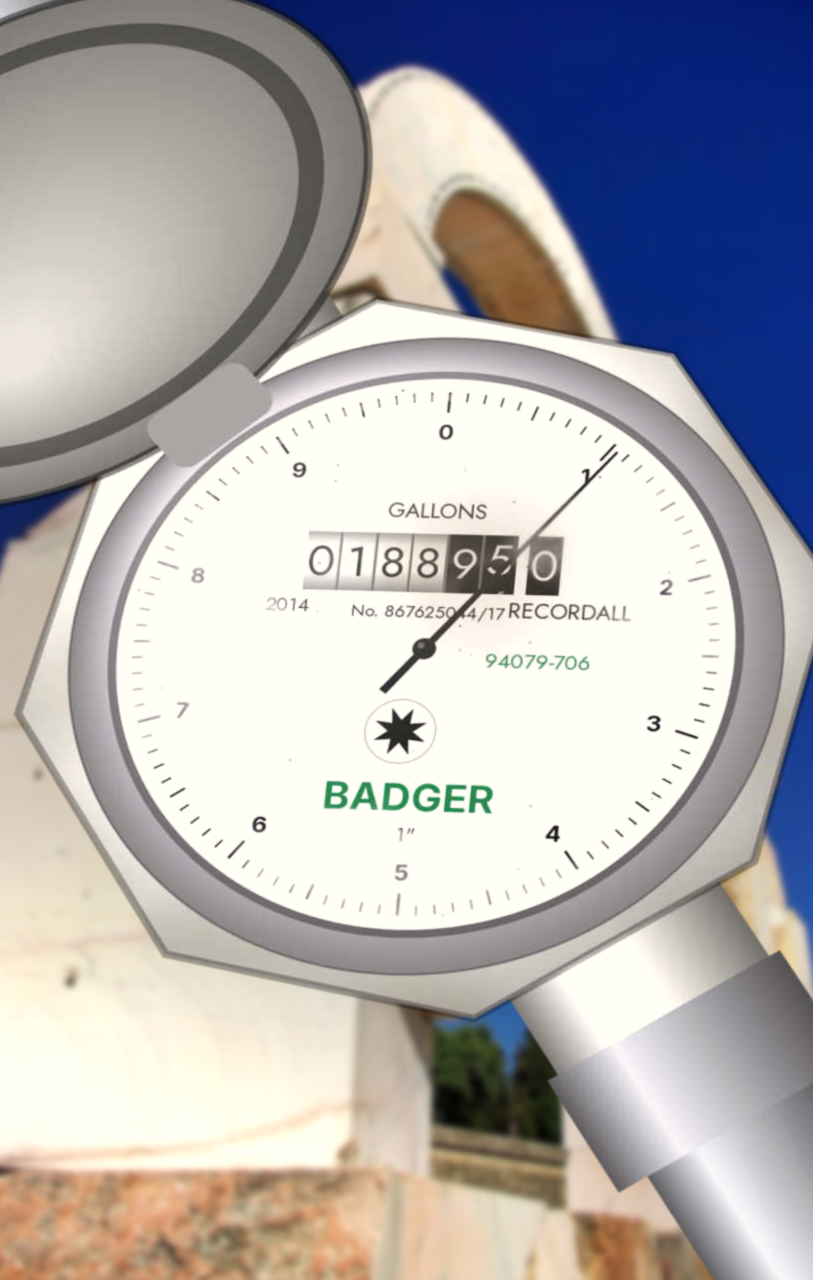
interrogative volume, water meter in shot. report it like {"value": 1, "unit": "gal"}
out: {"value": 188951.0, "unit": "gal"}
